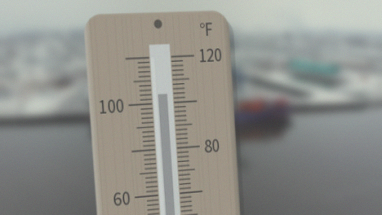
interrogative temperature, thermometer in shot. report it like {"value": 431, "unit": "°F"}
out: {"value": 104, "unit": "°F"}
